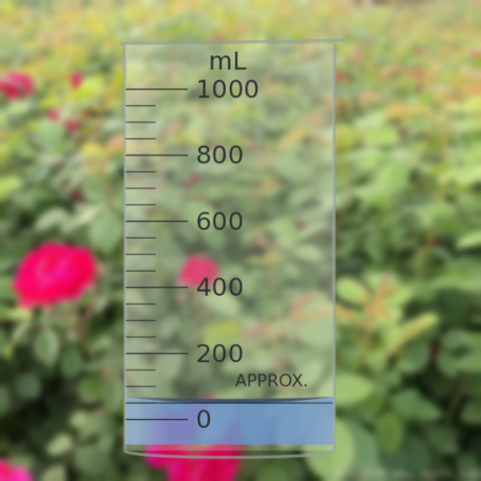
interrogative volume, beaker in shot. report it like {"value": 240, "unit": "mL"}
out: {"value": 50, "unit": "mL"}
